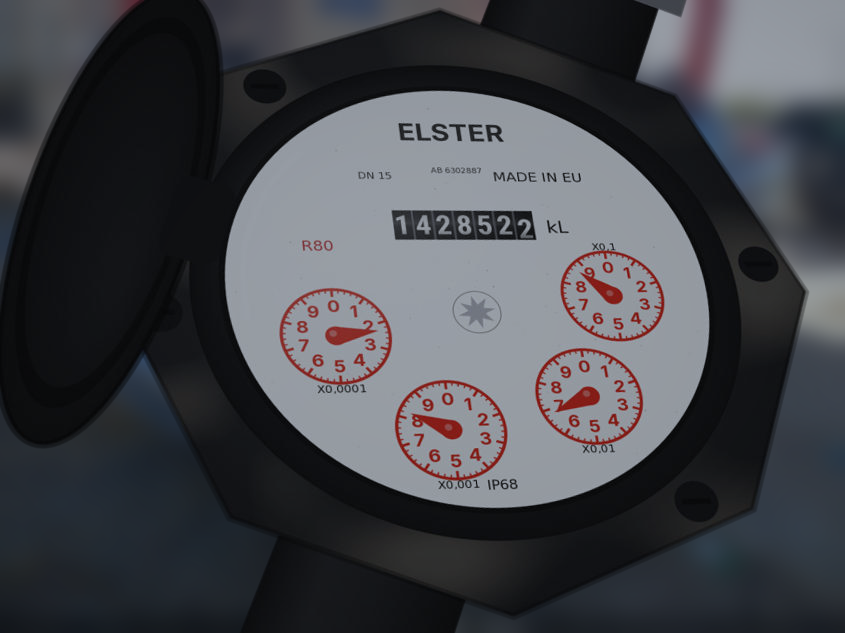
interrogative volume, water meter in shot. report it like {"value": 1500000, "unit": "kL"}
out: {"value": 1428521.8682, "unit": "kL"}
